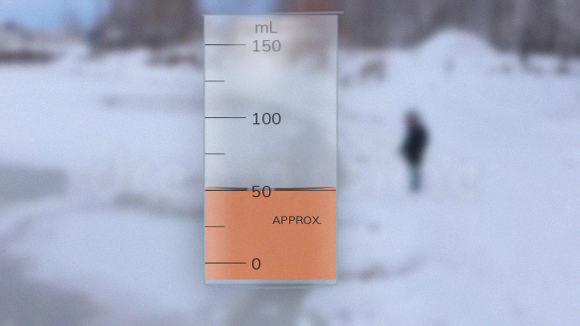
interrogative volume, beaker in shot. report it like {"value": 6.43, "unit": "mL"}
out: {"value": 50, "unit": "mL"}
